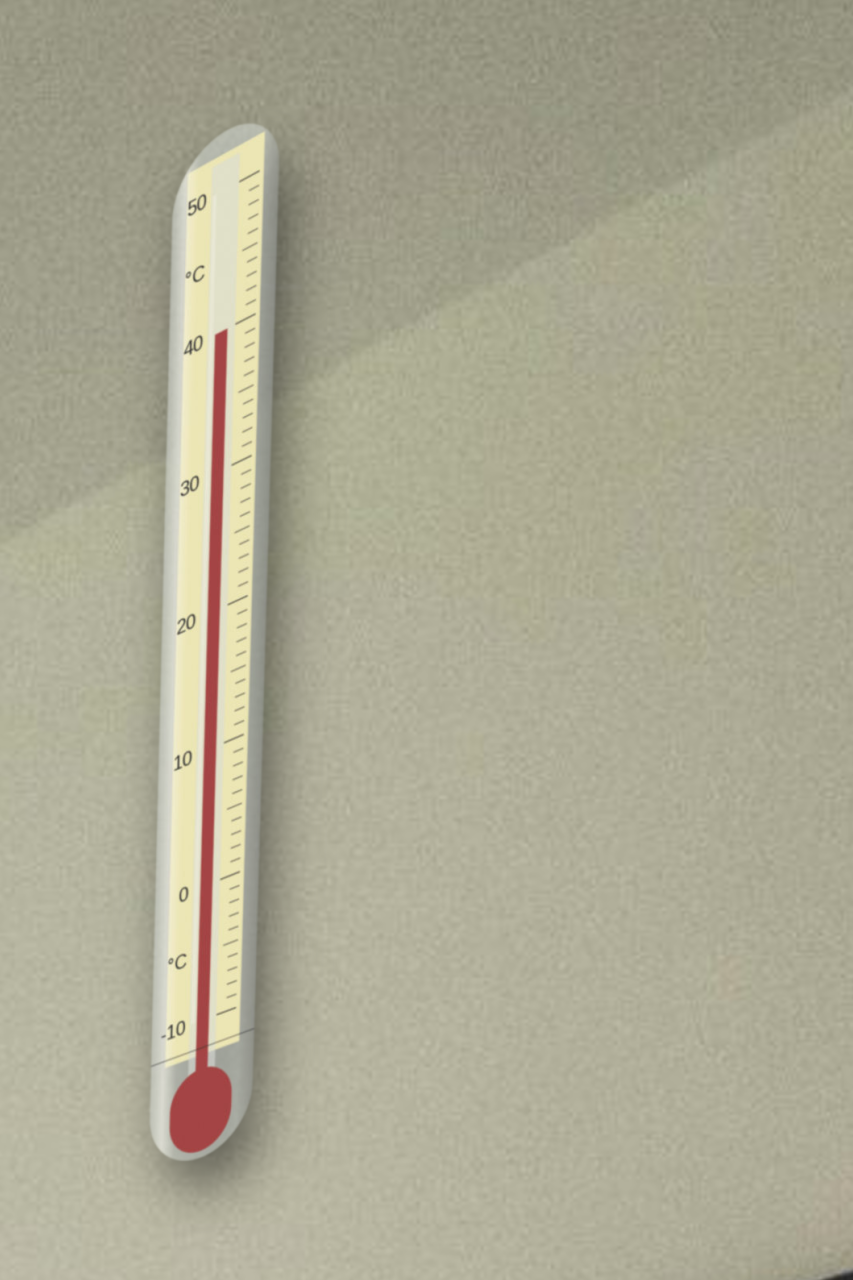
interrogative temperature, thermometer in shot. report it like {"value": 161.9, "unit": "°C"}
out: {"value": 40, "unit": "°C"}
